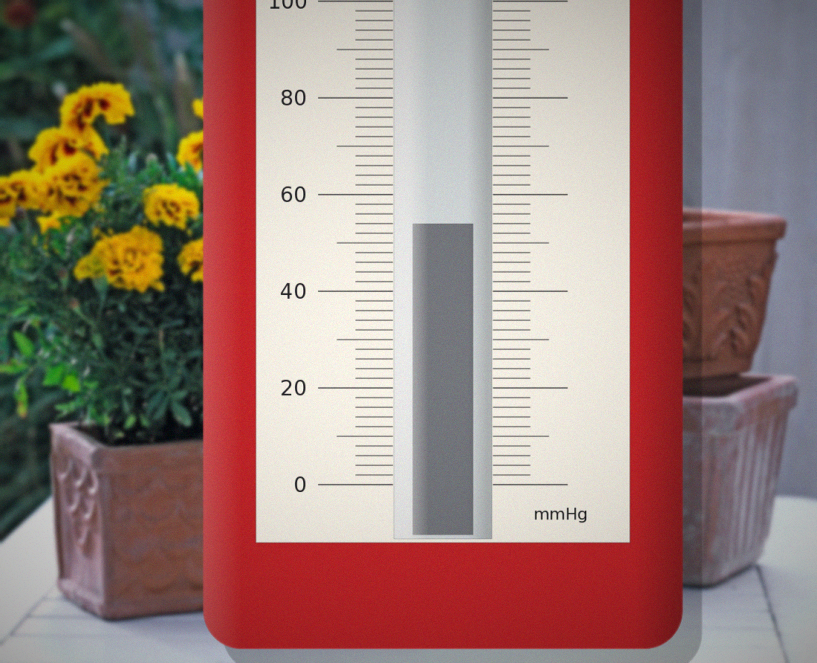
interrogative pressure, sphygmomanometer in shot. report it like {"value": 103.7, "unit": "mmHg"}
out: {"value": 54, "unit": "mmHg"}
